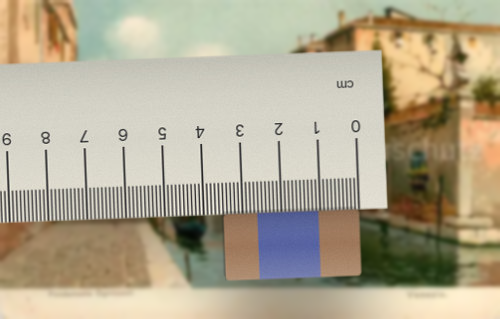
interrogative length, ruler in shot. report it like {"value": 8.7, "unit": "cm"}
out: {"value": 3.5, "unit": "cm"}
